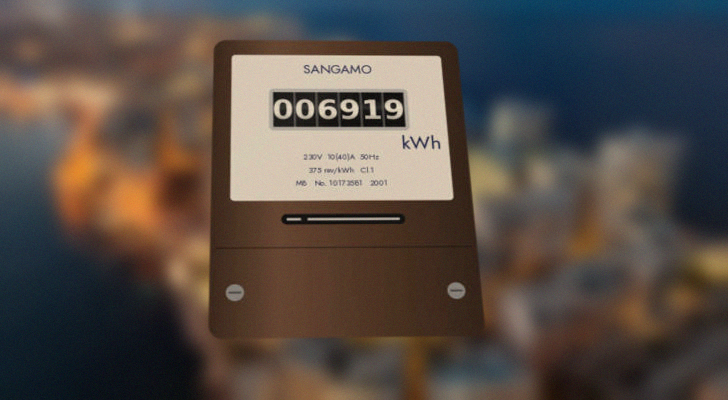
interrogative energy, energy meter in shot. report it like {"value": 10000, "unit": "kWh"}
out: {"value": 6919, "unit": "kWh"}
